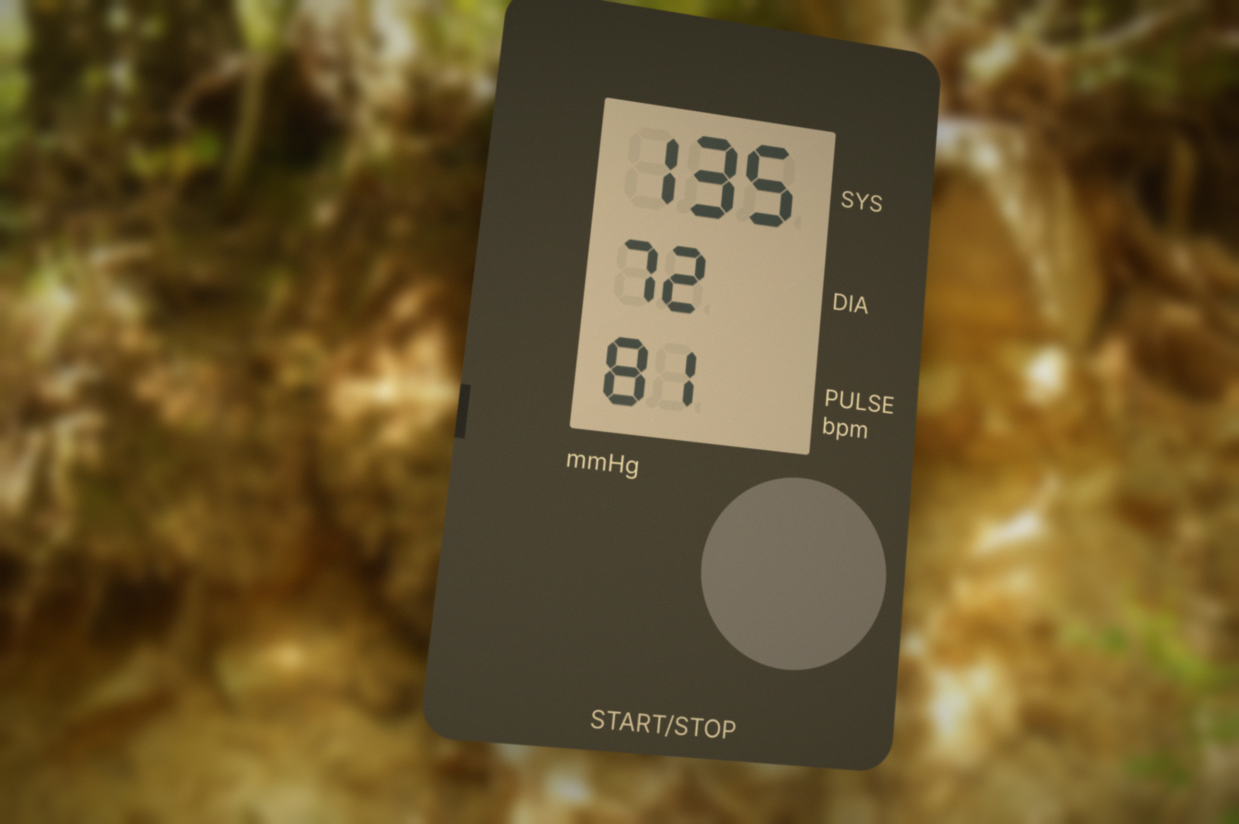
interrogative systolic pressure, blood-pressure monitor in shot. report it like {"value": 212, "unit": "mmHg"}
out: {"value": 135, "unit": "mmHg"}
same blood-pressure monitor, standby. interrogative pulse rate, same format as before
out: {"value": 81, "unit": "bpm"}
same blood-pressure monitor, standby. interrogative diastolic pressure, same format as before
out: {"value": 72, "unit": "mmHg"}
